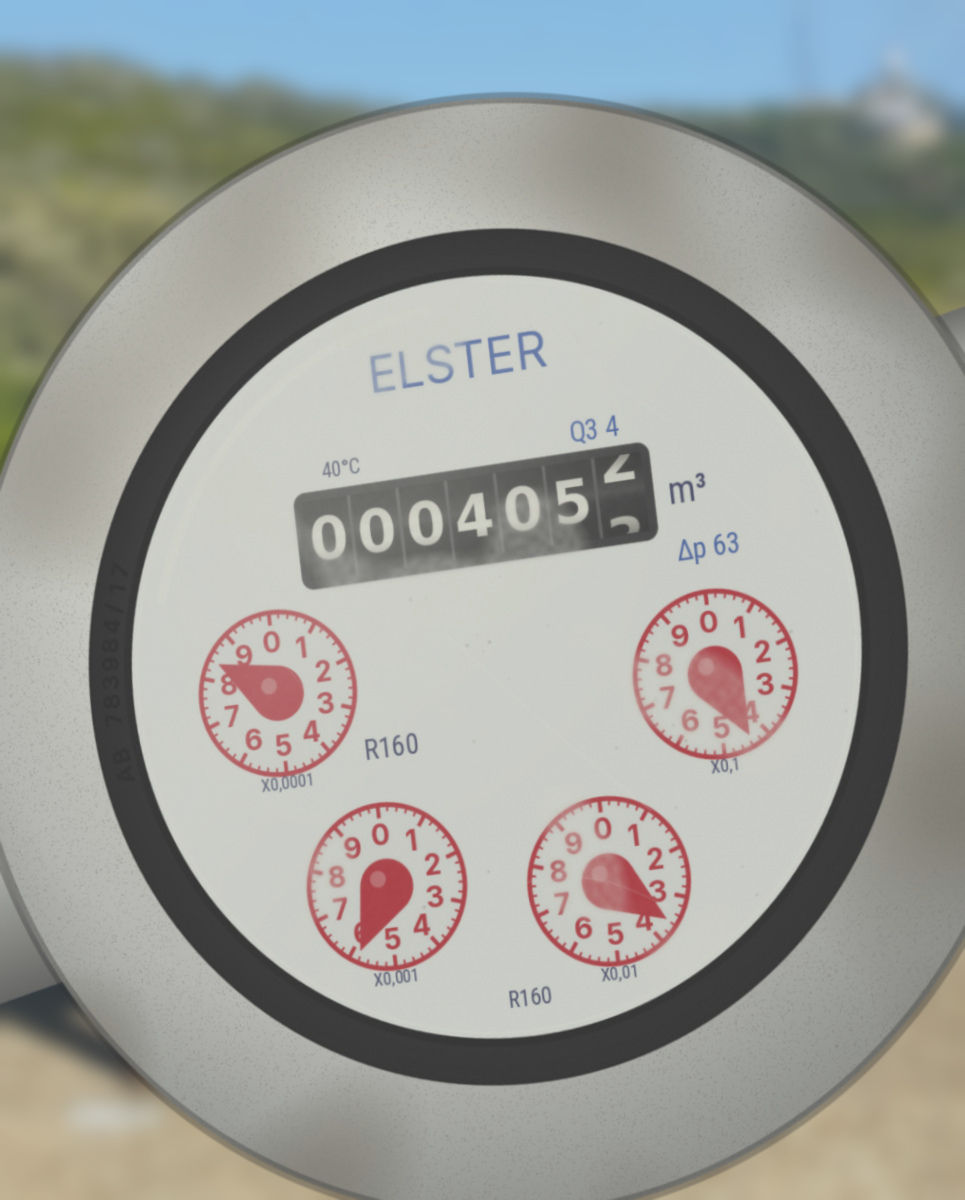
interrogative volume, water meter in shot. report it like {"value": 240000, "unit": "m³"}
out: {"value": 4052.4358, "unit": "m³"}
